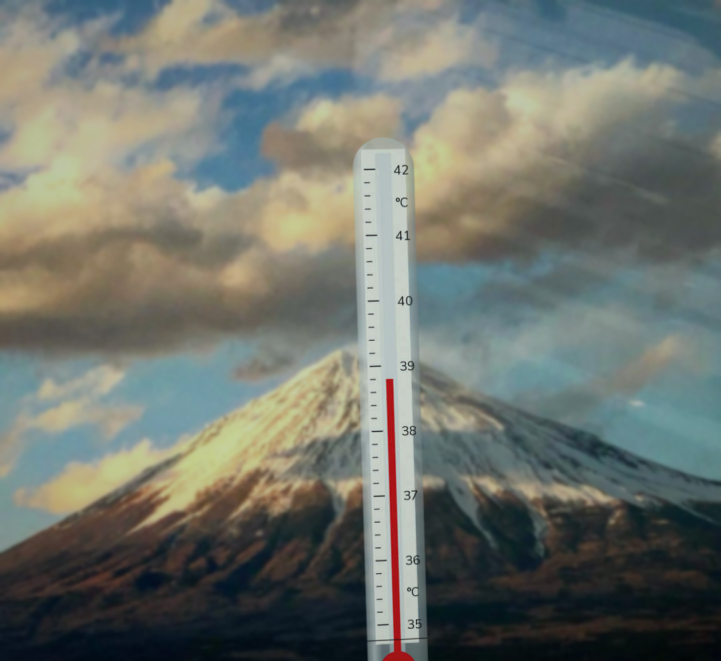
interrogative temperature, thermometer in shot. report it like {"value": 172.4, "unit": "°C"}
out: {"value": 38.8, "unit": "°C"}
